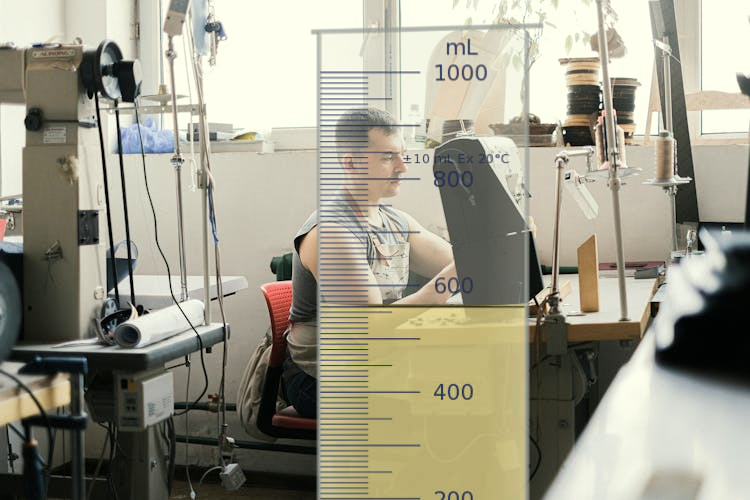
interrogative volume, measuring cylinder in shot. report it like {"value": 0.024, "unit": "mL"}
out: {"value": 560, "unit": "mL"}
